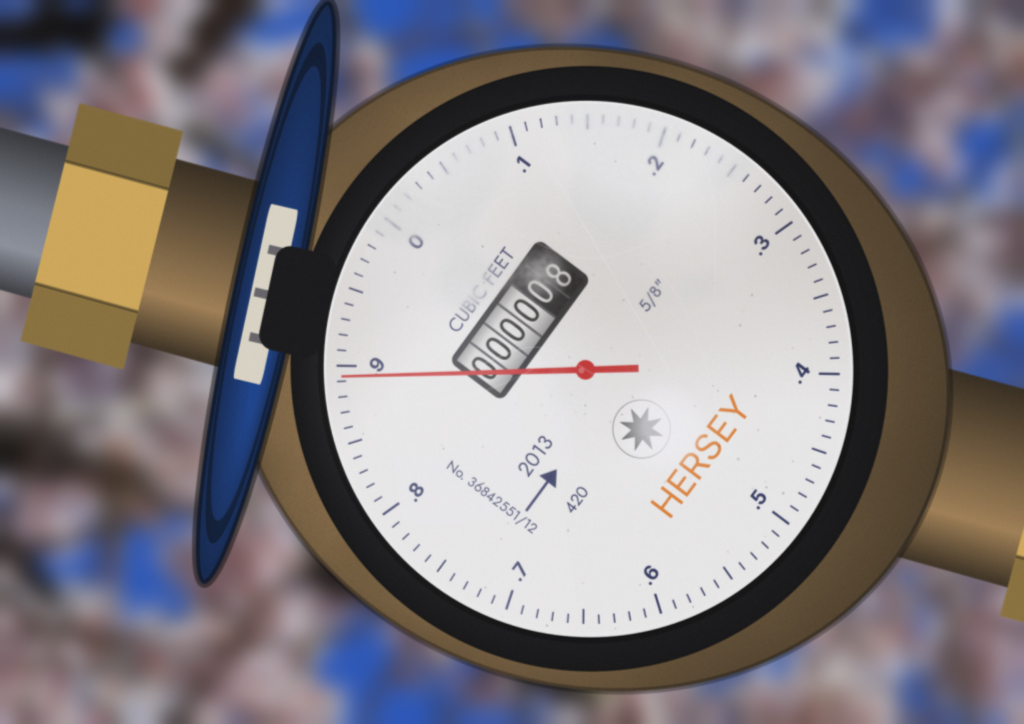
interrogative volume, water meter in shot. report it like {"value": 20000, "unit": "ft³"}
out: {"value": 7.89, "unit": "ft³"}
